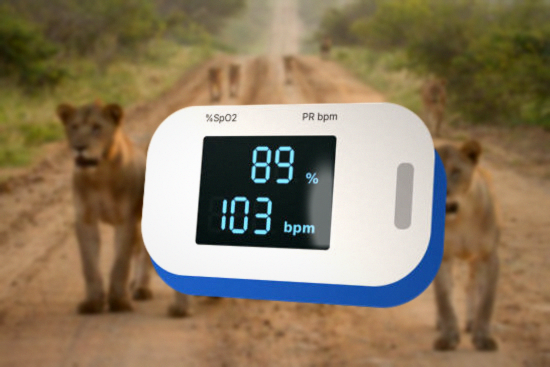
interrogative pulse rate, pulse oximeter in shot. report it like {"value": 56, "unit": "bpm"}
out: {"value": 103, "unit": "bpm"}
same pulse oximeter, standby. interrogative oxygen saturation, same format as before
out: {"value": 89, "unit": "%"}
